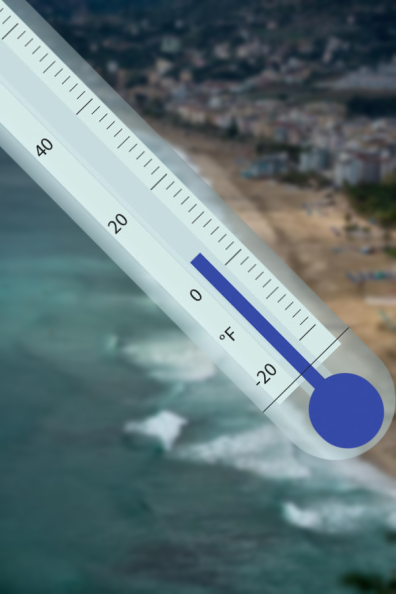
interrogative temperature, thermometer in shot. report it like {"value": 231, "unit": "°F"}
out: {"value": 5, "unit": "°F"}
